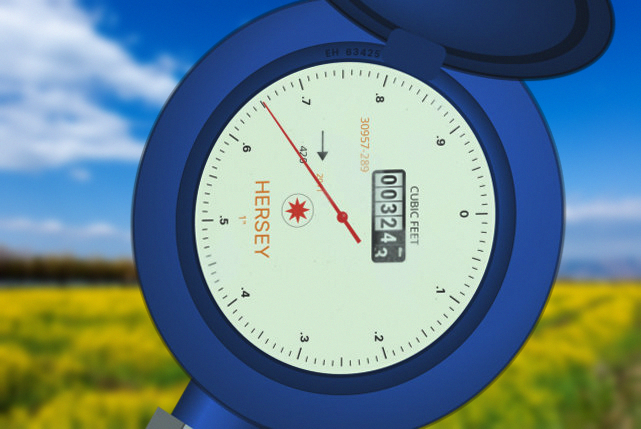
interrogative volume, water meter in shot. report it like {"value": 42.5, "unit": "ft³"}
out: {"value": 3242.65, "unit": "ft³"}
